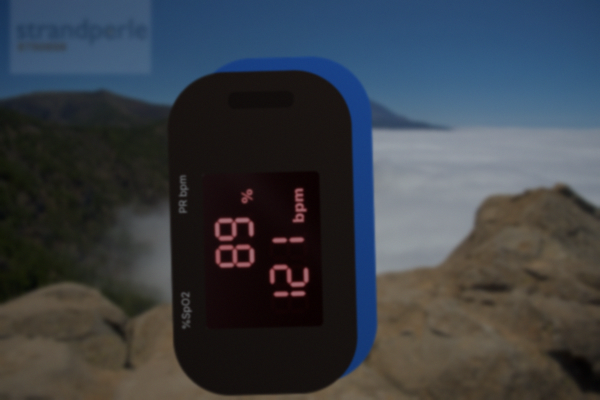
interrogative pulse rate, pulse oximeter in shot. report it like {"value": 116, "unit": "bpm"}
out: {"value": 121, "unit": "bpm"}
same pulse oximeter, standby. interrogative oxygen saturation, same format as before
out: {"value": 89, "unit": "%"}
